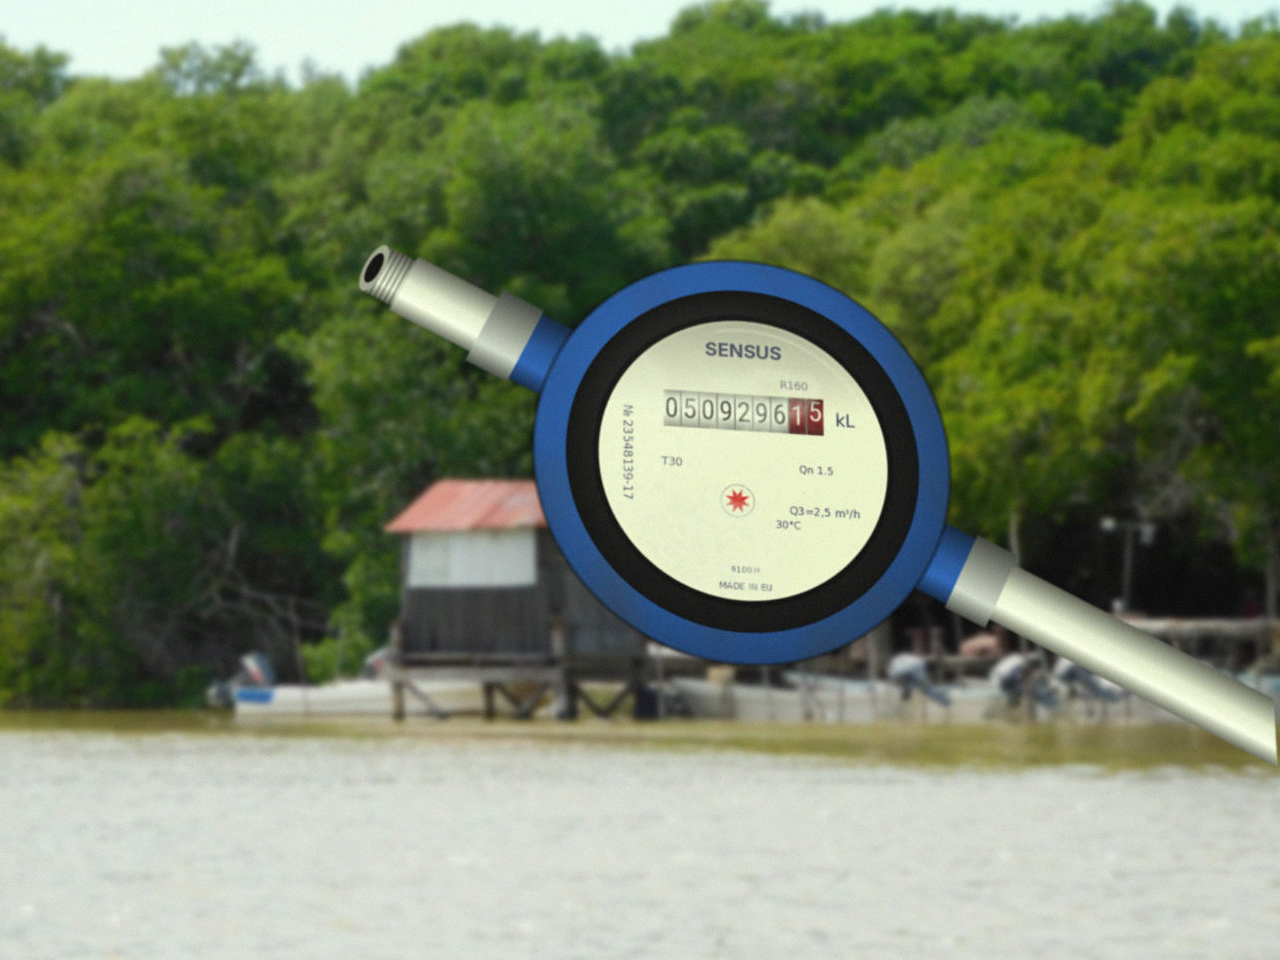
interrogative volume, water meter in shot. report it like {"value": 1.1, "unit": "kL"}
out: {"value": 509296.15, "unit": "kL"}
